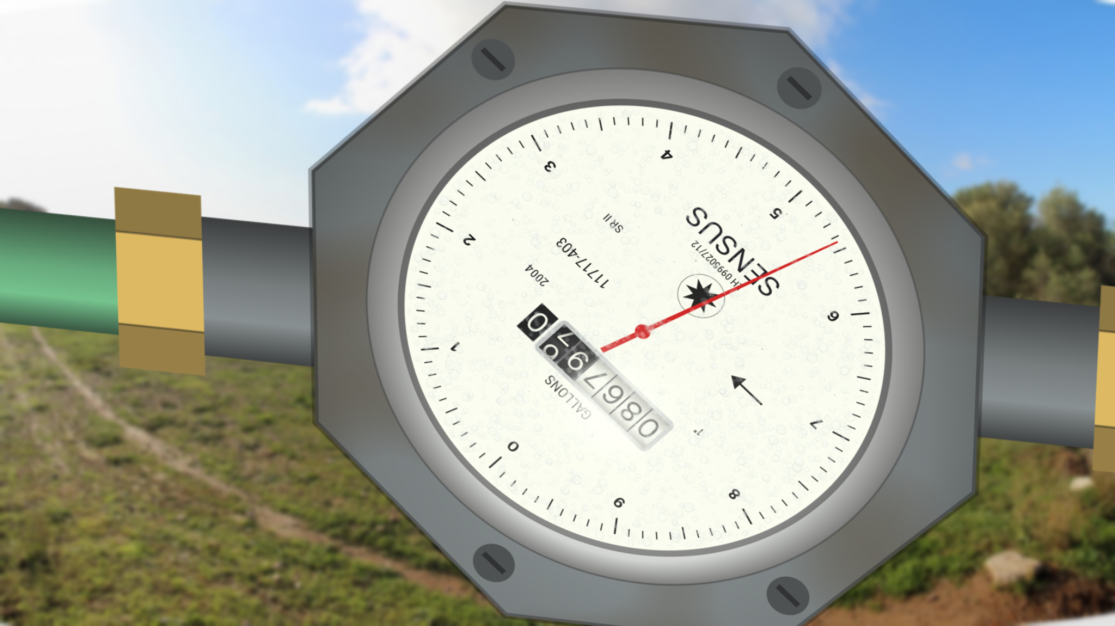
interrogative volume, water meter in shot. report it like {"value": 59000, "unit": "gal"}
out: {"value": 867965.4, "unit": "gal"}
